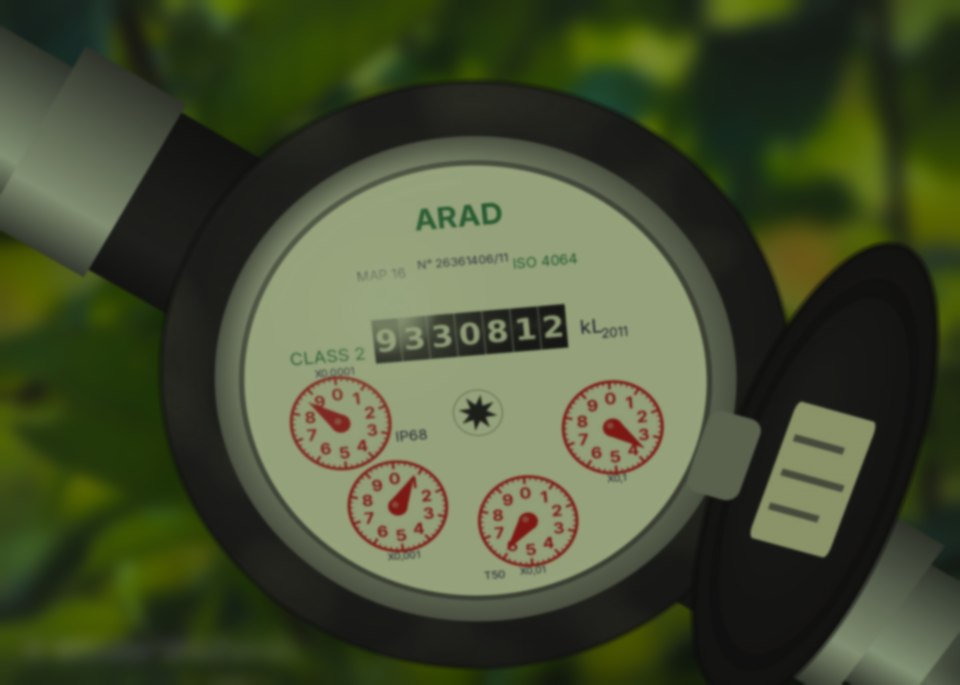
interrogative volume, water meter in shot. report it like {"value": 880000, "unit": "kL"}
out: {"value": 9330812.3608, "unit": "kL"}
